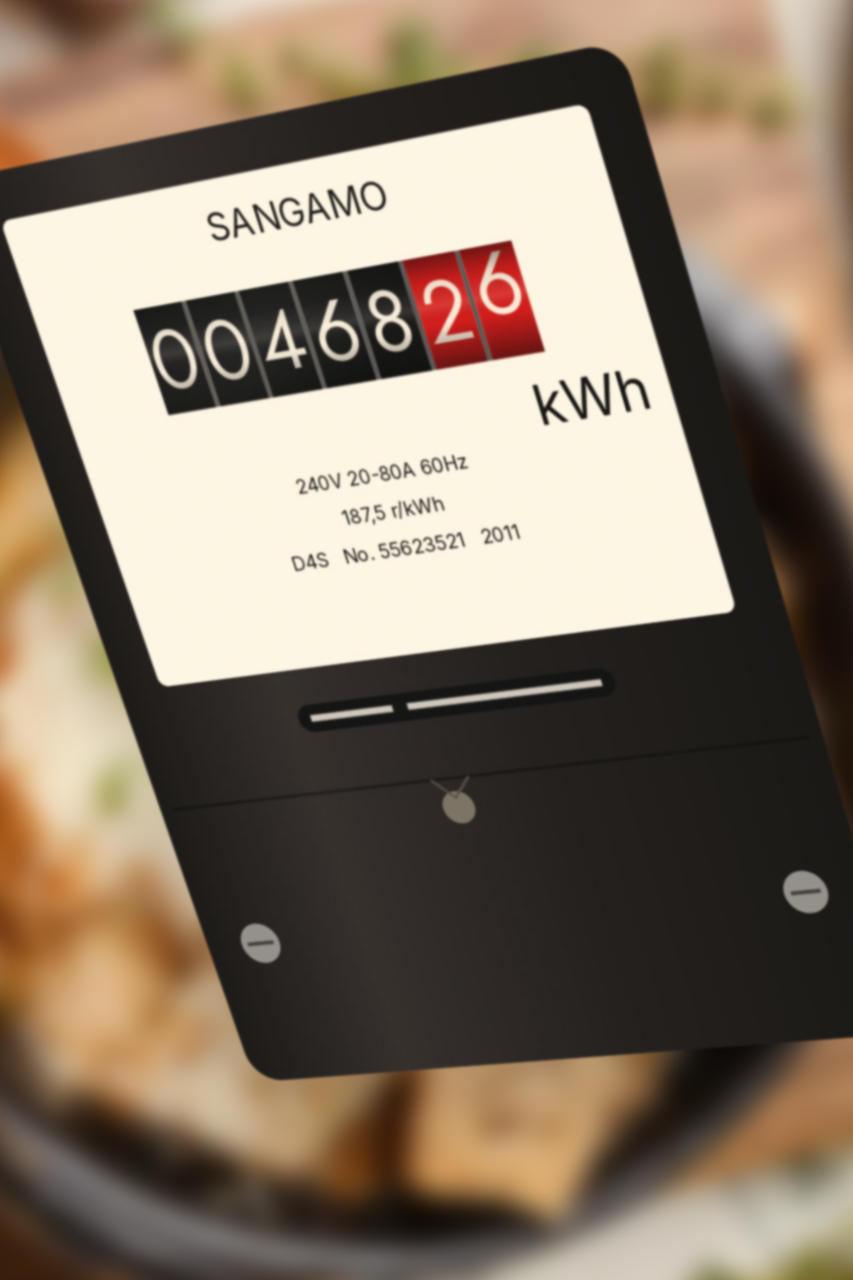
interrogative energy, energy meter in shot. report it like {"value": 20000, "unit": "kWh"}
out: {"value": 468.26, "unit": "kWh"}
